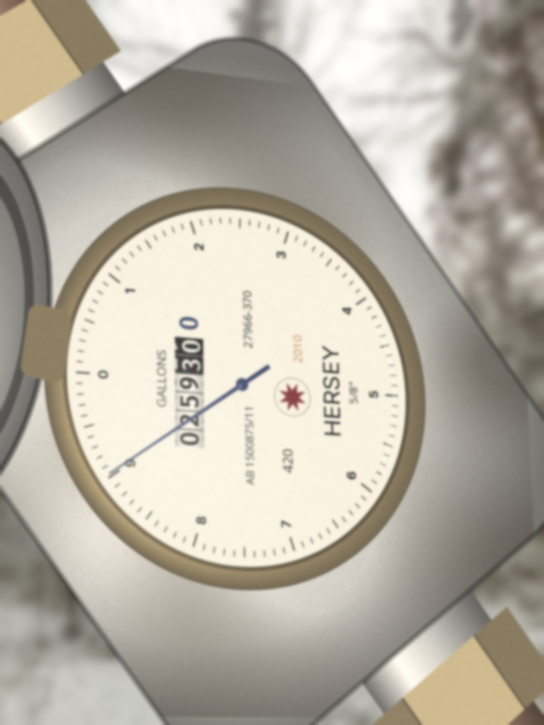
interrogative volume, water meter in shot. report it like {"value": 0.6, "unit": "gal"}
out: {"value": 259299.0, "unit": "gal"}
